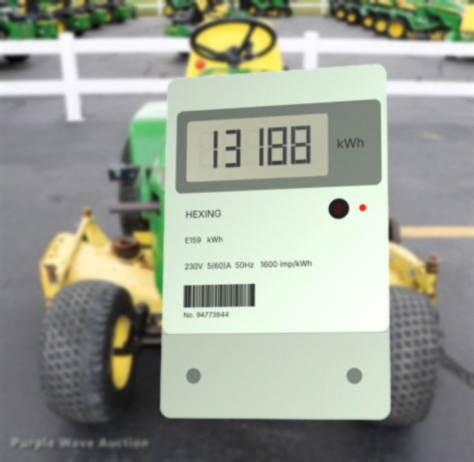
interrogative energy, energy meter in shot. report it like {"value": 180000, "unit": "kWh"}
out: {"value": 13188, "unit": "kWh"}
